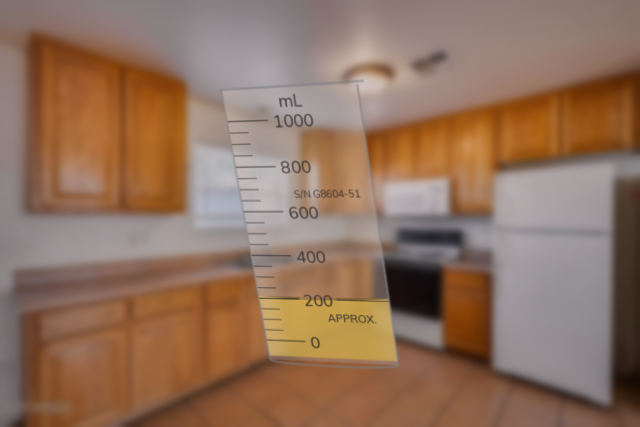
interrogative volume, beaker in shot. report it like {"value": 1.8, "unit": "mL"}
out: {"value": 200, "unit": "mL"}
